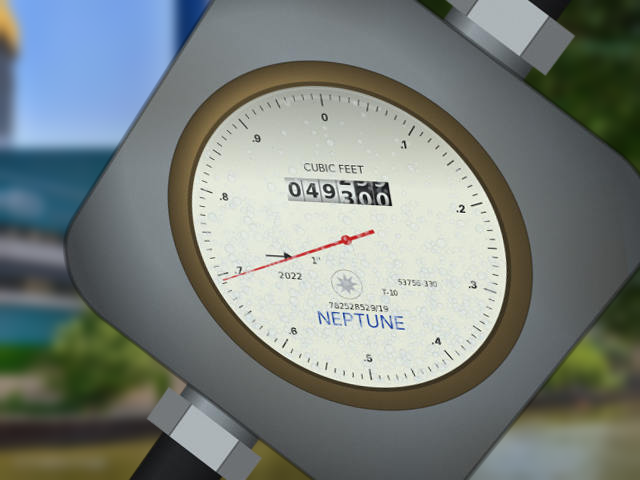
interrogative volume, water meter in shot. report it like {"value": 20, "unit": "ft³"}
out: {"value": 49299.69, "unit": "ft³"}
